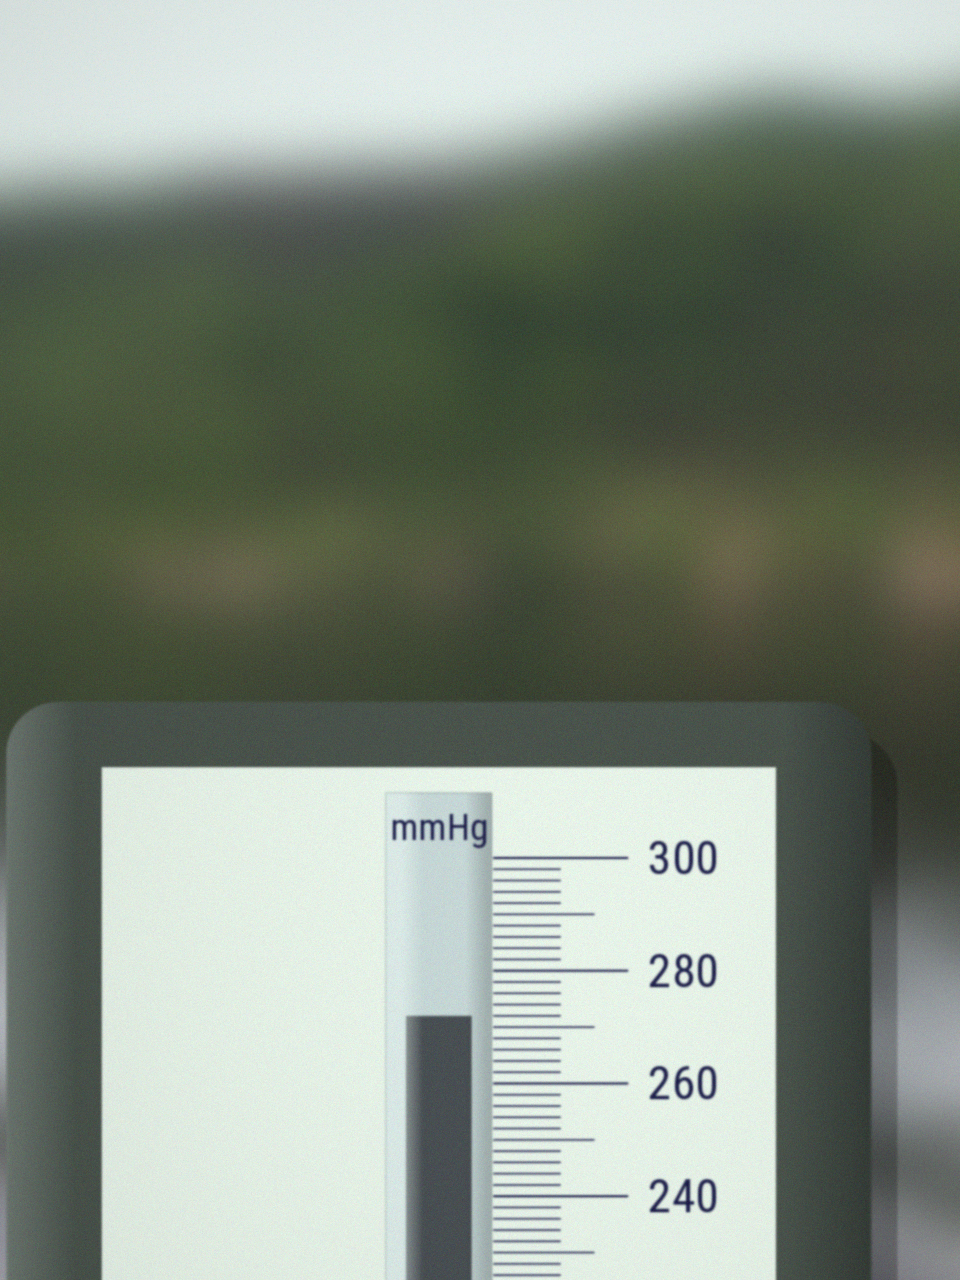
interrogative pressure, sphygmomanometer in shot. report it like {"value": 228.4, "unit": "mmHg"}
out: {"value": 272, "unit": "mmHg"}
